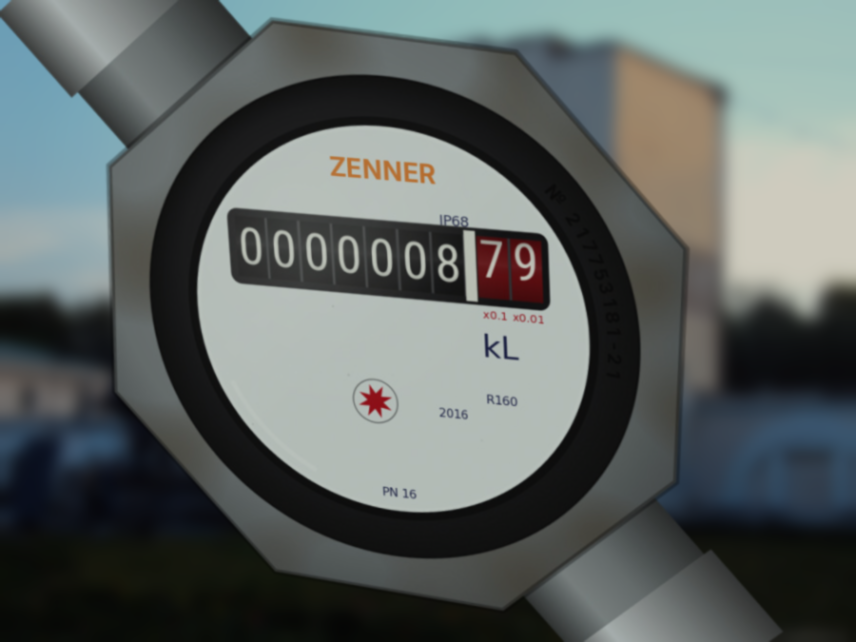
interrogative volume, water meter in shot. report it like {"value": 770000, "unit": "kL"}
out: {"value": 8.79, "unit": "kL"}
